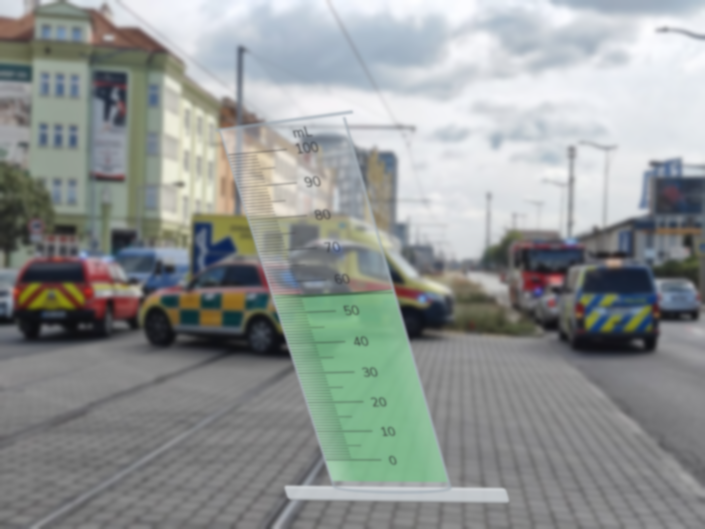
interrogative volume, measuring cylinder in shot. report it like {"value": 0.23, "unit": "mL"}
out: {"value": 55, "unit": "mL"}
